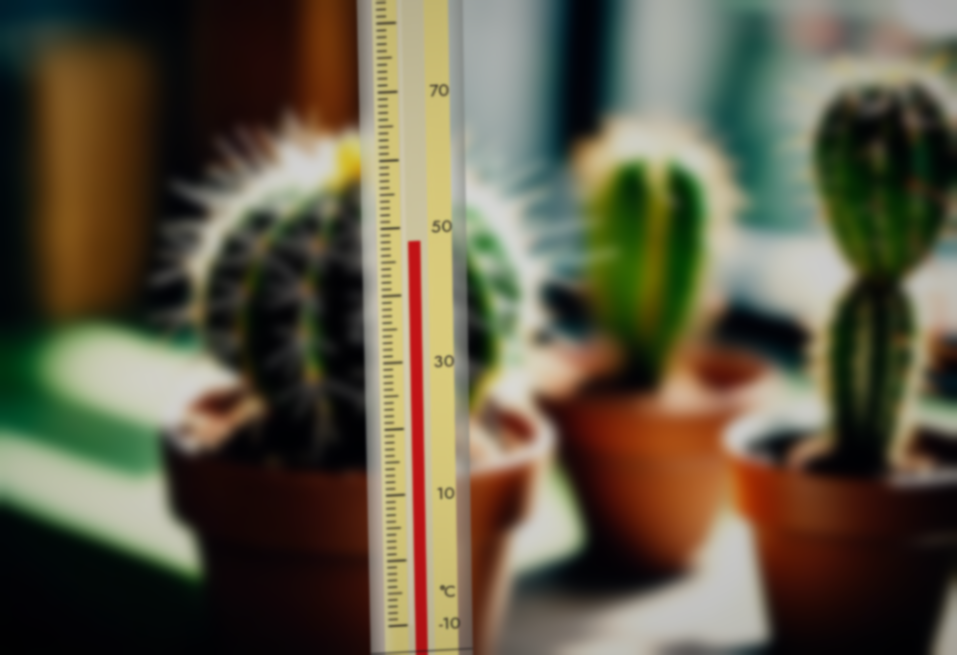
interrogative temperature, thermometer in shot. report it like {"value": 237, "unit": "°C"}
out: {"value": 48, "unit": "°C"}
